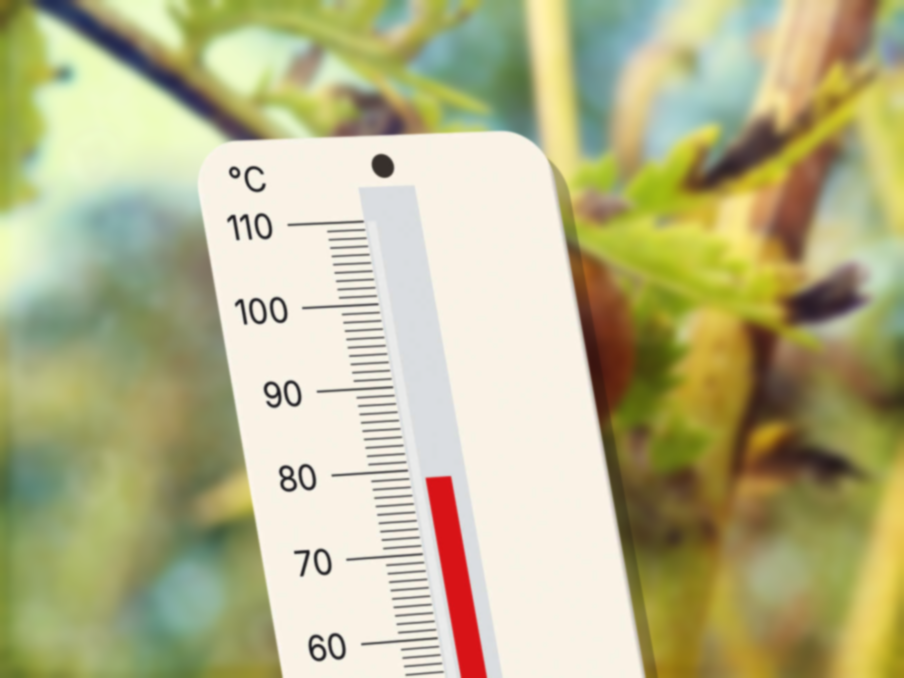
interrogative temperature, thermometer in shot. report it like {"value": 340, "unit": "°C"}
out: {"value": 79, "unit": "°C"}
